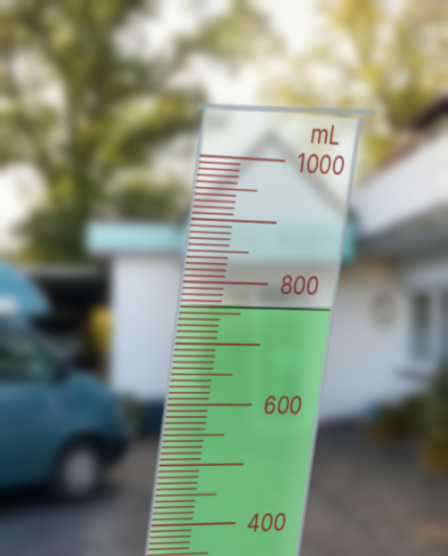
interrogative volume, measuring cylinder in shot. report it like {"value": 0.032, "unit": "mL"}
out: {"value": 760, "unit": "mL"}
